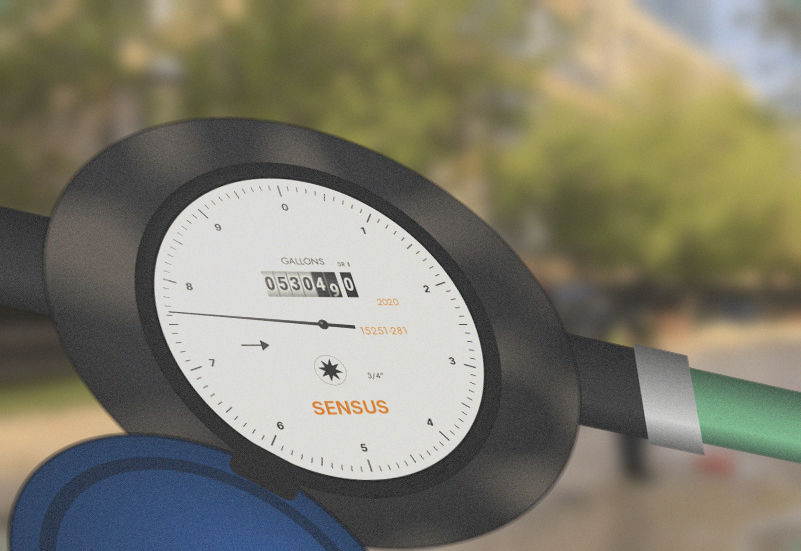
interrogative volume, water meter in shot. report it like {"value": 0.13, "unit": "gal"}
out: {"value": 530487.6, "unit": "gal"}
